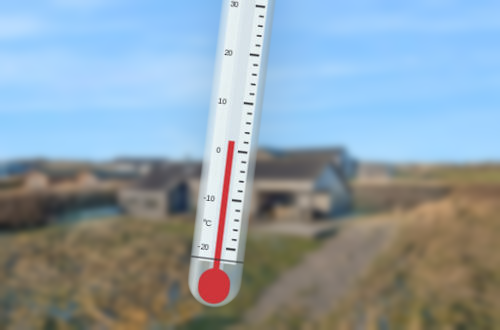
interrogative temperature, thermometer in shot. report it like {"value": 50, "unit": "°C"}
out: {"value": 2, "unit": "°C"}
